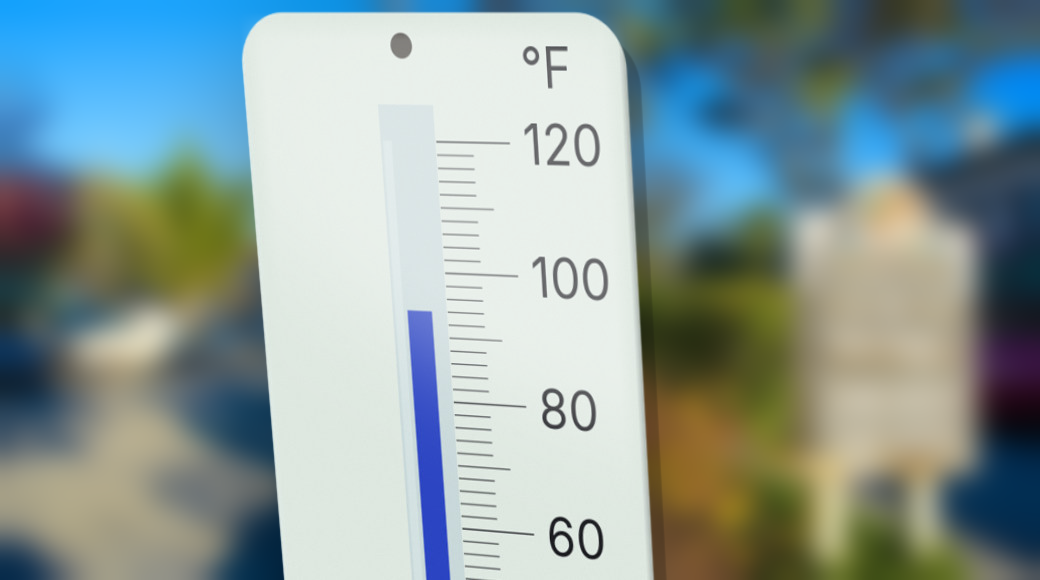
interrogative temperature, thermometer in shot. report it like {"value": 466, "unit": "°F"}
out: {"value": 94, "unit": "°F"}
